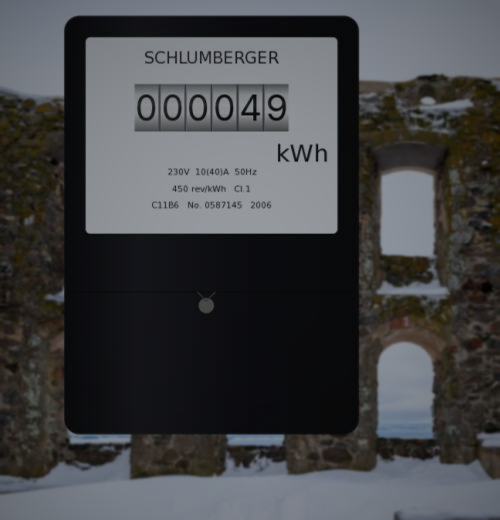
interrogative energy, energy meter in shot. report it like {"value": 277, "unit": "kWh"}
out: {"value": 49, "unit": "kWh"}
